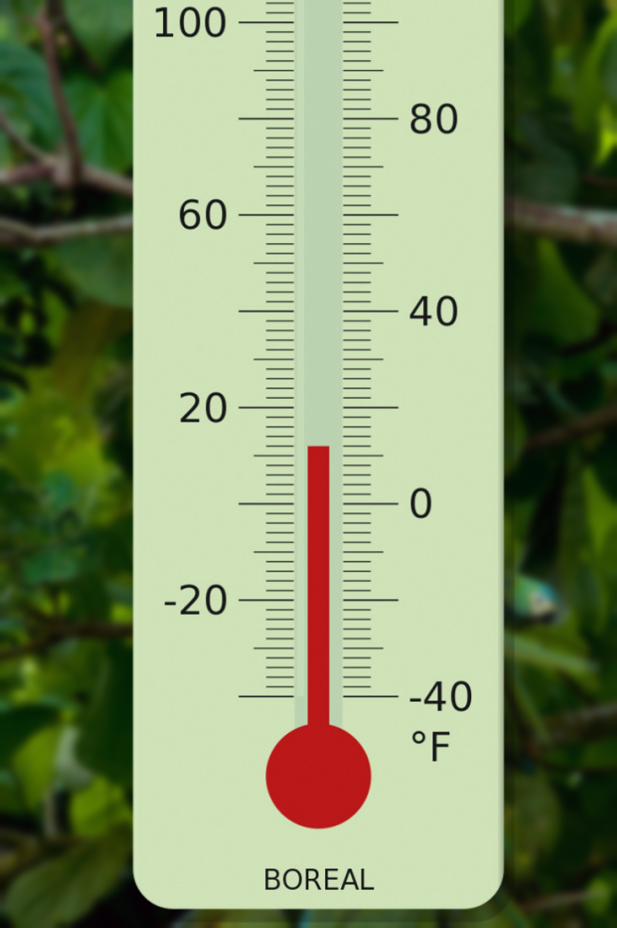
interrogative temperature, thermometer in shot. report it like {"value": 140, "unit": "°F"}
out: {"value": 12, "unit": "°F"}
